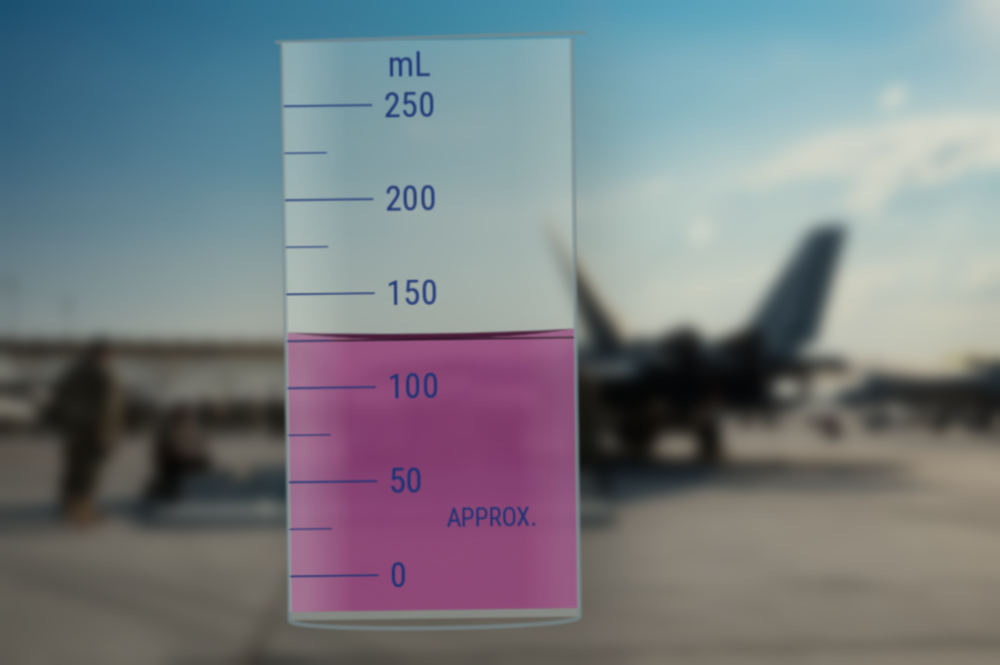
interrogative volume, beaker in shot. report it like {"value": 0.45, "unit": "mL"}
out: {"value": 125, "unit": "mL"}
